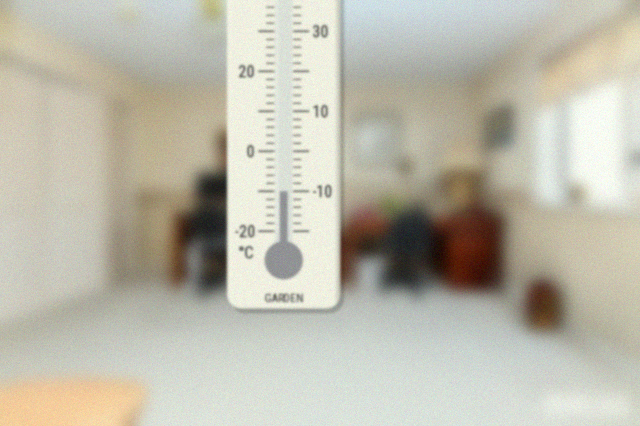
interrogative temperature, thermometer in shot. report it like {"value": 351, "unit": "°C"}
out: {"value": -10, "unit": "°C"}
